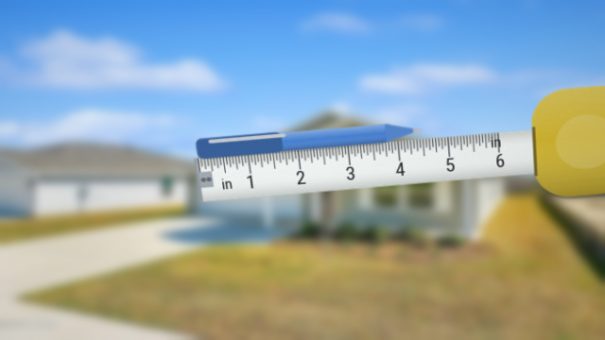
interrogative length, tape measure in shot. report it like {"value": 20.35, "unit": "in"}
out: {"value": 4.5, "unit": "in"}
